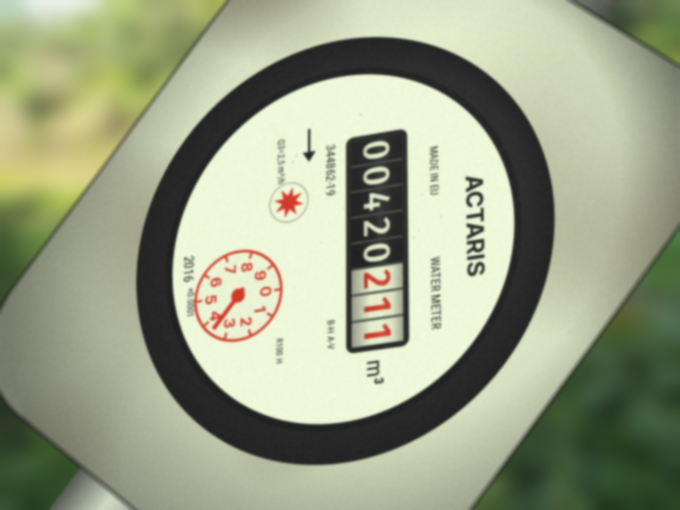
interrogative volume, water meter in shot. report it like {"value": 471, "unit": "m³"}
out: {"value": 420.2113, "unit": "m³"}
